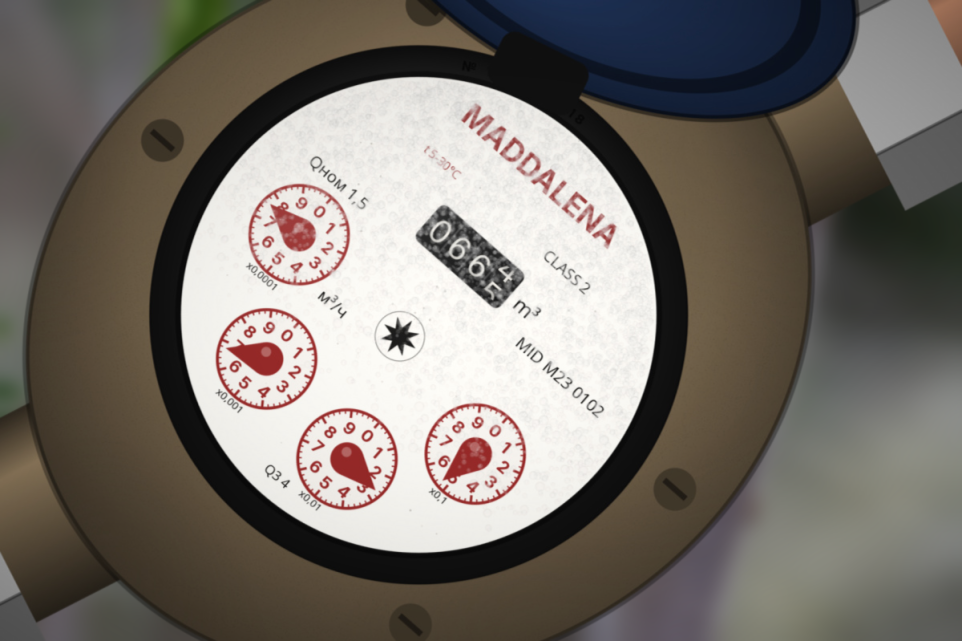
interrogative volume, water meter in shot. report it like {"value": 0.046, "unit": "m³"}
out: {"value": 664.5267, "unit": "m³"}
